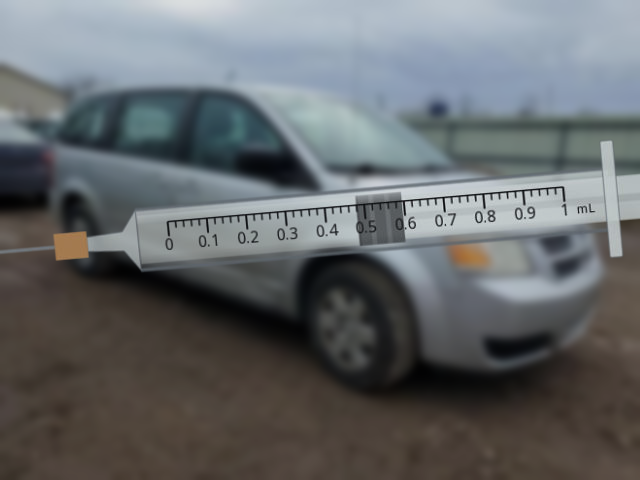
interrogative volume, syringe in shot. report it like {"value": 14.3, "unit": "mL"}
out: {"value": 0.48, "unit": "mL"}
